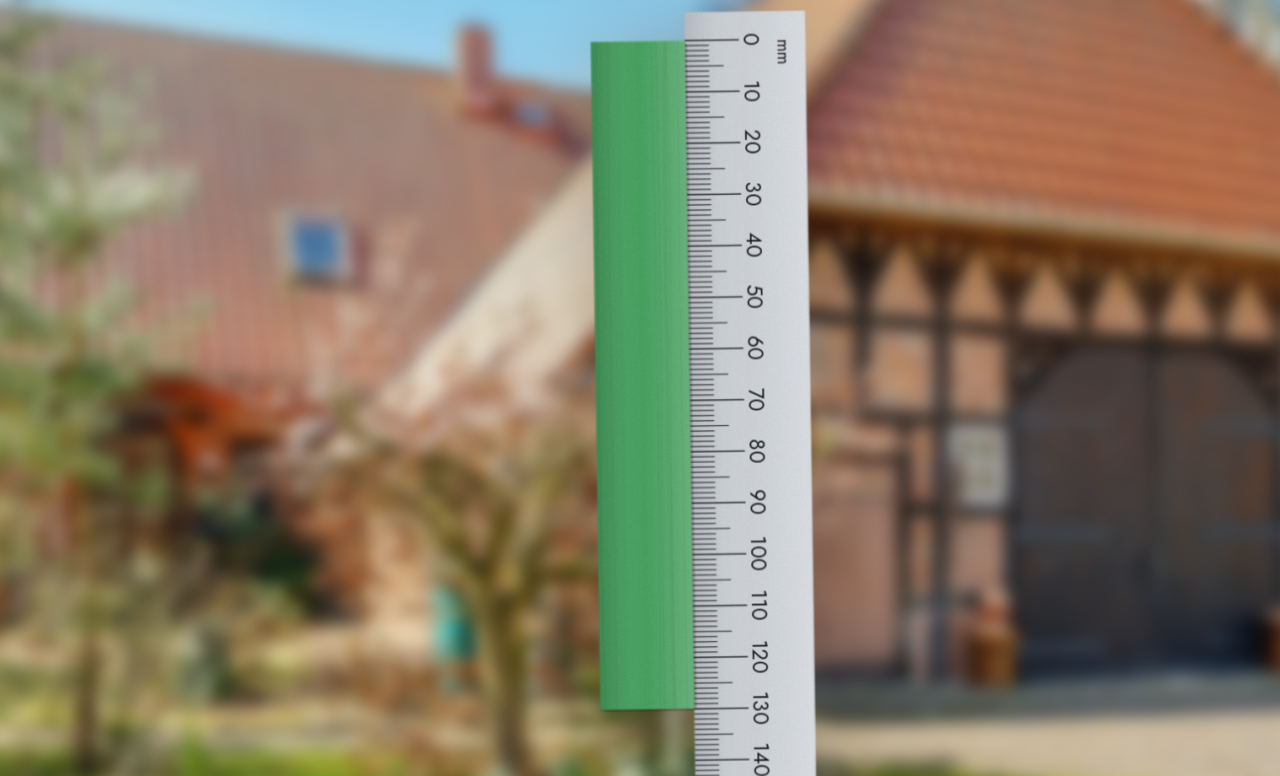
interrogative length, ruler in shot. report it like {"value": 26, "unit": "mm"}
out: {"value": 130, "unit": "mm"}
